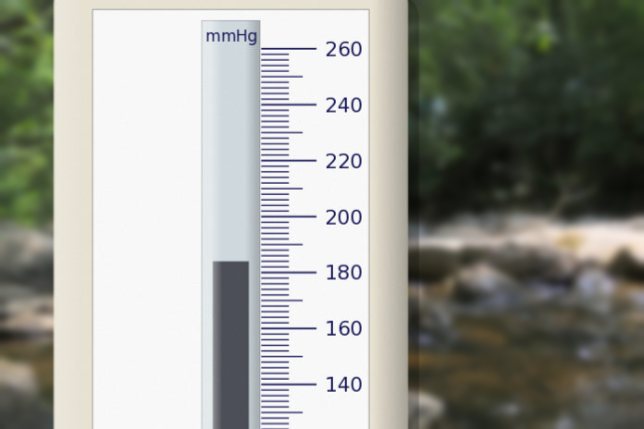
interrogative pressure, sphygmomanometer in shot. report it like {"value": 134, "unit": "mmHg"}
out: {"value": 184, "unit": "mmHg"}
